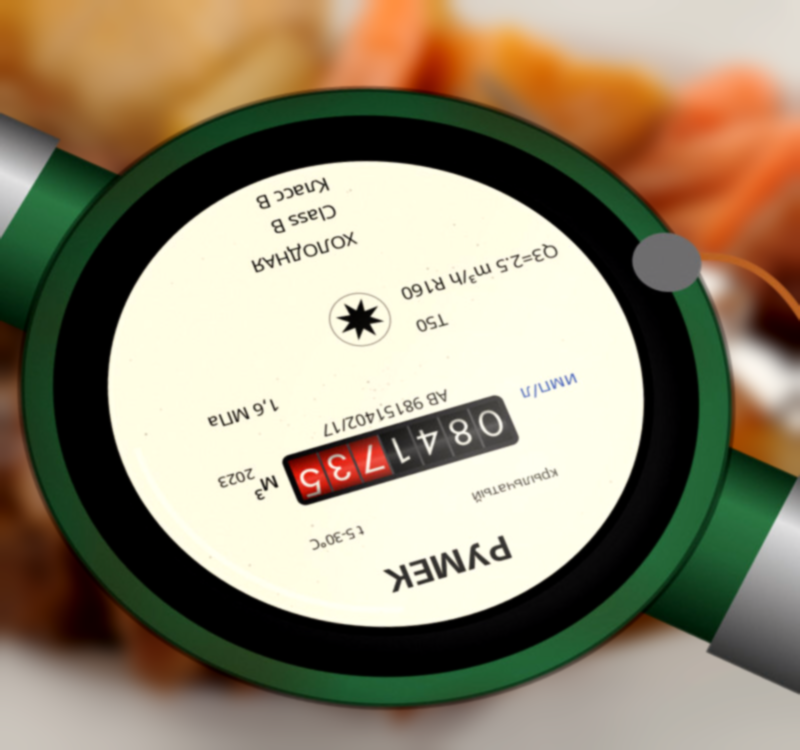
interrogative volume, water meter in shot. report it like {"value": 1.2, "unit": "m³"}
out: {"value": 841.735, "unit": "m³"}
